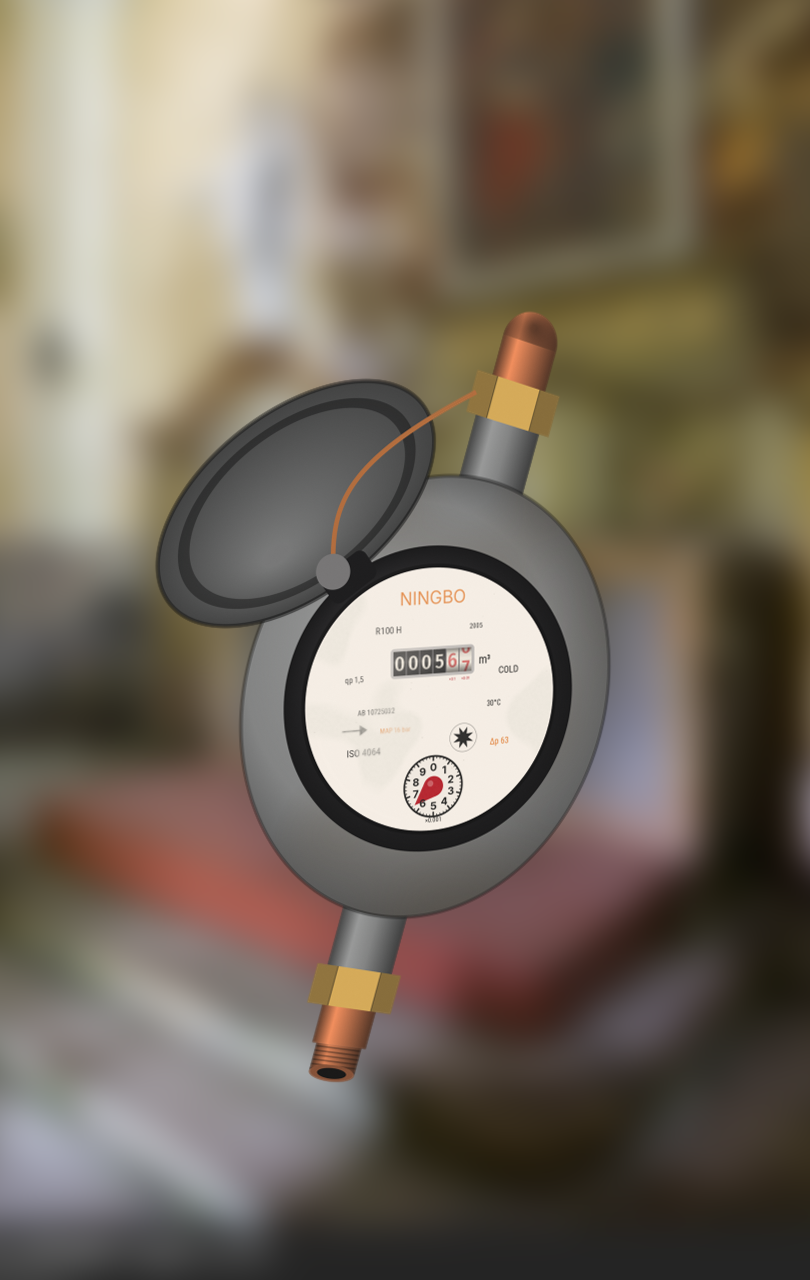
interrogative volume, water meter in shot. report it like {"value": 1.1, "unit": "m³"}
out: {"value": 5.666, "unit": "m³"}
